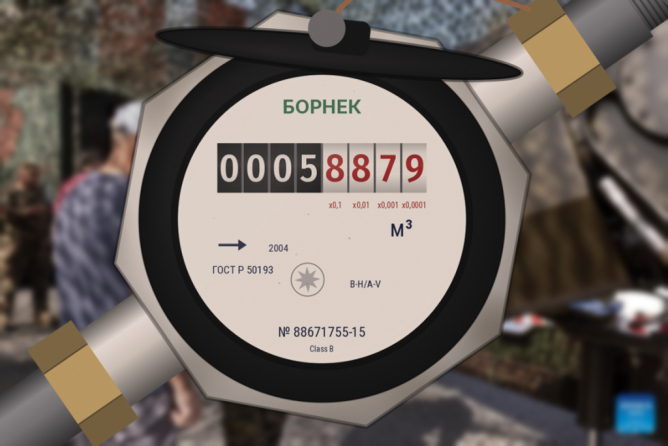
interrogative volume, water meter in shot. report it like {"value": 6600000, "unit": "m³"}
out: {"value": 5.8879, "unit": "m³"}
